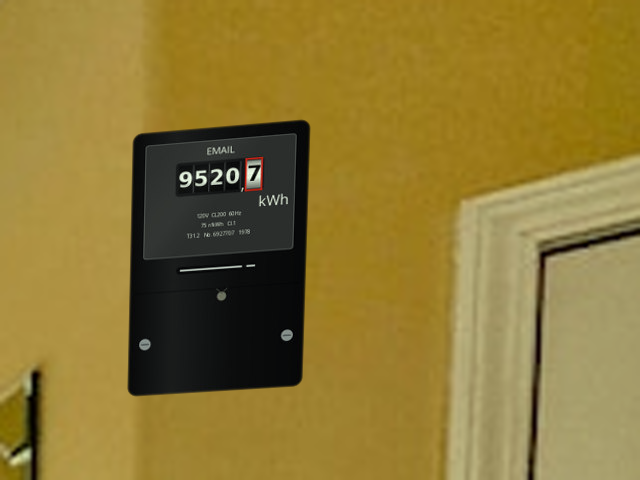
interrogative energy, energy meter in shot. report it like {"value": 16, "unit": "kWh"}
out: {"value": 9520.7, "unit": "kWh"}
